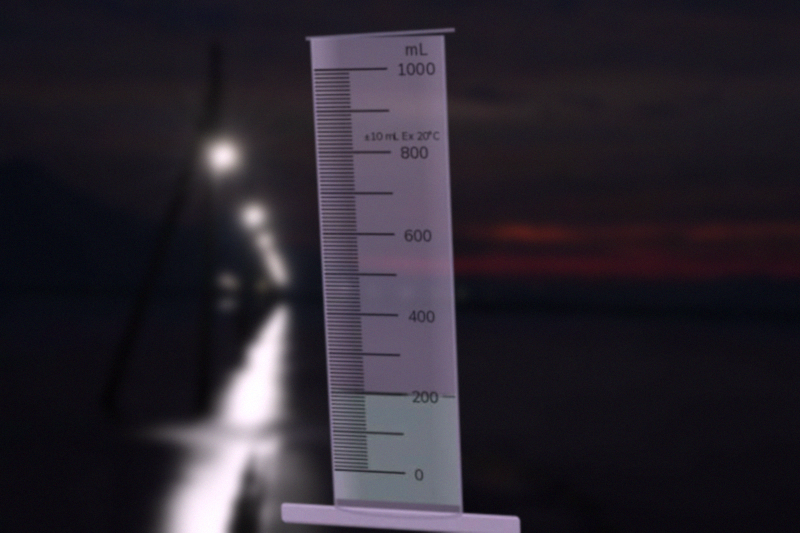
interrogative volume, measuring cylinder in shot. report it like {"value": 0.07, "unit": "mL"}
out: {"value": 200, "unit": "mL"}
